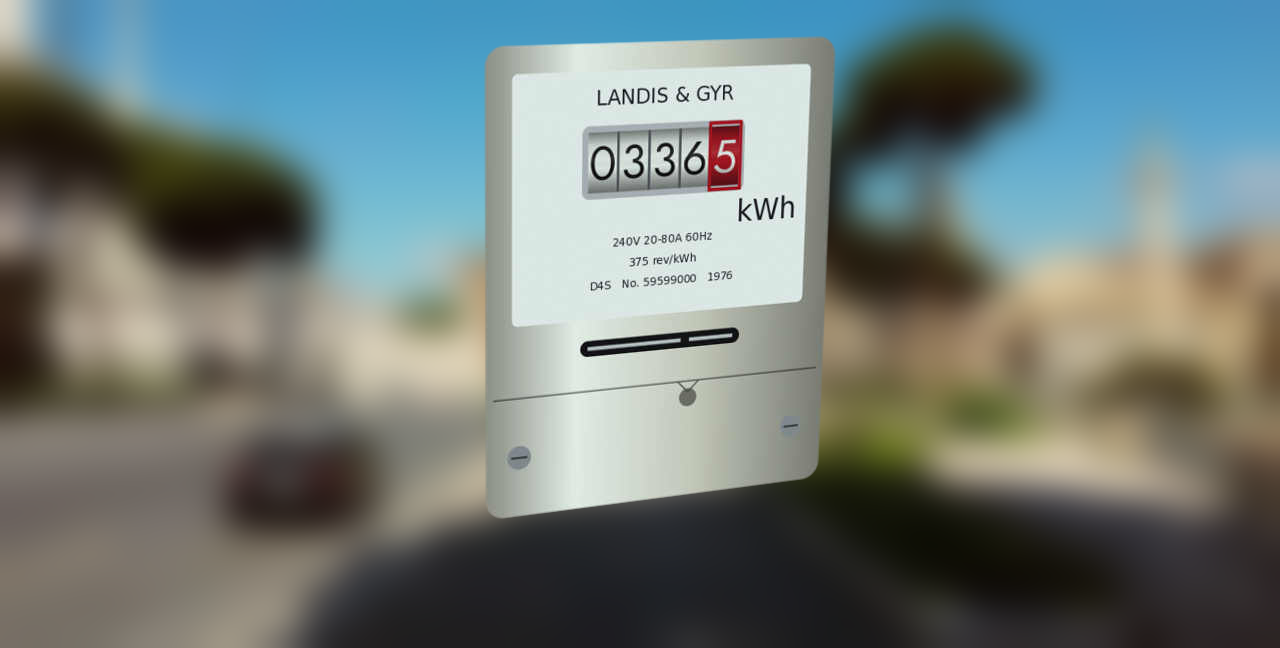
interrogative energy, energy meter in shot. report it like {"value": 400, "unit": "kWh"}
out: {"value": 336.5, "unit": "kWh"}
